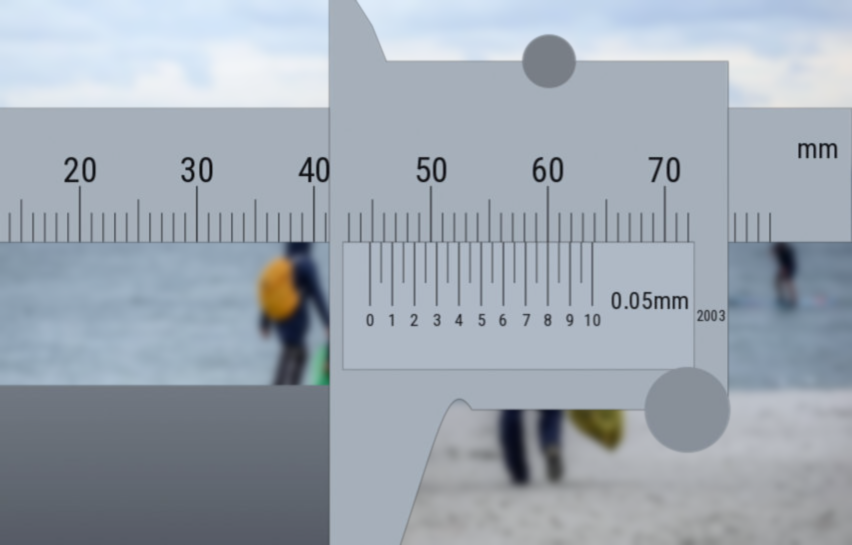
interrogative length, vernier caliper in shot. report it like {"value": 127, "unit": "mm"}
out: {"value": 44.8, "unit": "mm"}
